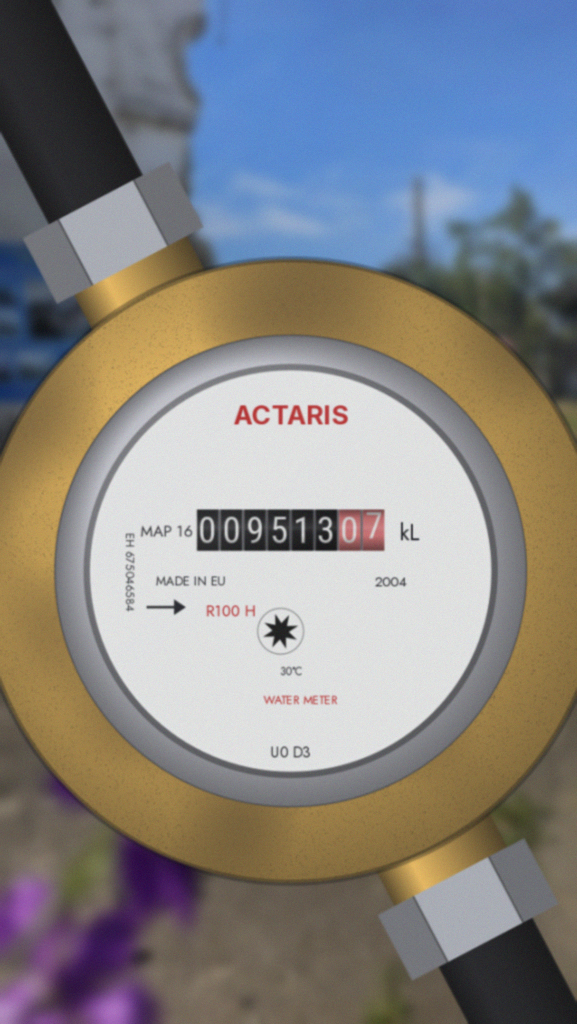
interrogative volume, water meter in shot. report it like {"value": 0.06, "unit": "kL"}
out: {"value": 9513.07, "unit": "kL"}
